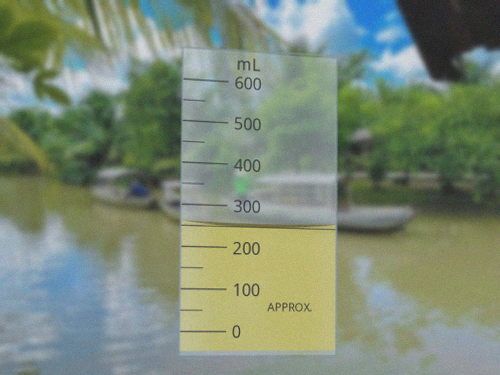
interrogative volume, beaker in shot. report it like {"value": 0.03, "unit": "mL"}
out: {"value": 250, "unit": "mL"}
